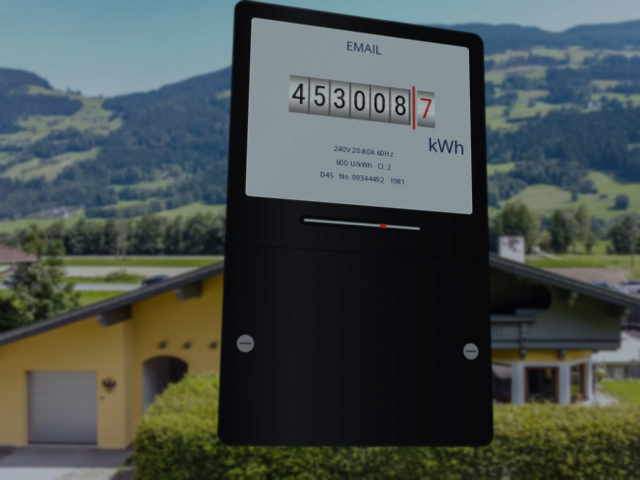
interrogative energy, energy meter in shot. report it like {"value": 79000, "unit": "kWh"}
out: {"value": 453008.7, "unit": "kWh"}
